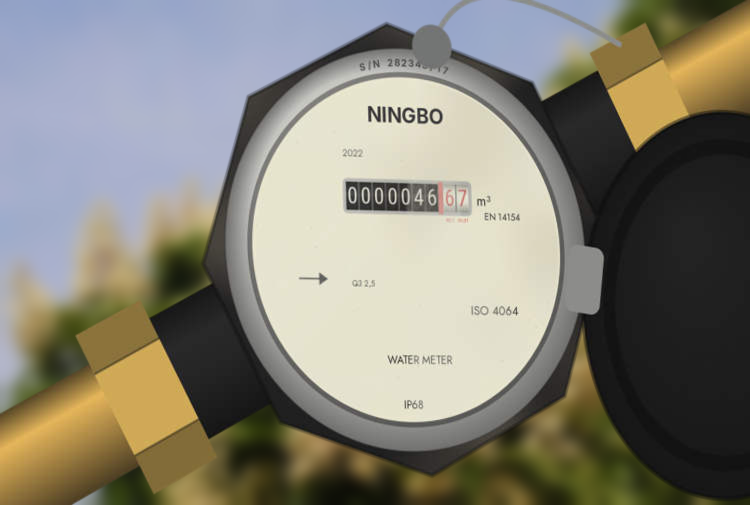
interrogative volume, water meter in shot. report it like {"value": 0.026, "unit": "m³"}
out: {"value": 46.67, "unit": "m³"}
